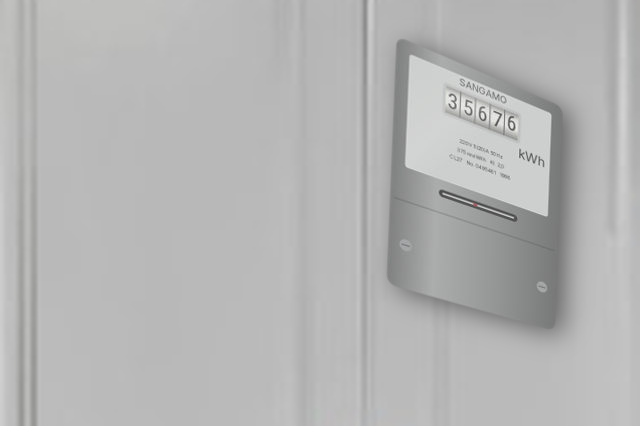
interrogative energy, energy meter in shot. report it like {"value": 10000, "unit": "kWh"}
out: {"value": 35676, "unit": "kWh"}
